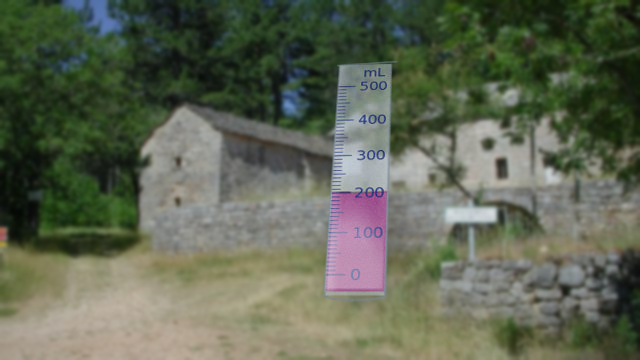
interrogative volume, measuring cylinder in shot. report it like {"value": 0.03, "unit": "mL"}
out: {"value": 200, "unit": "mL"}
